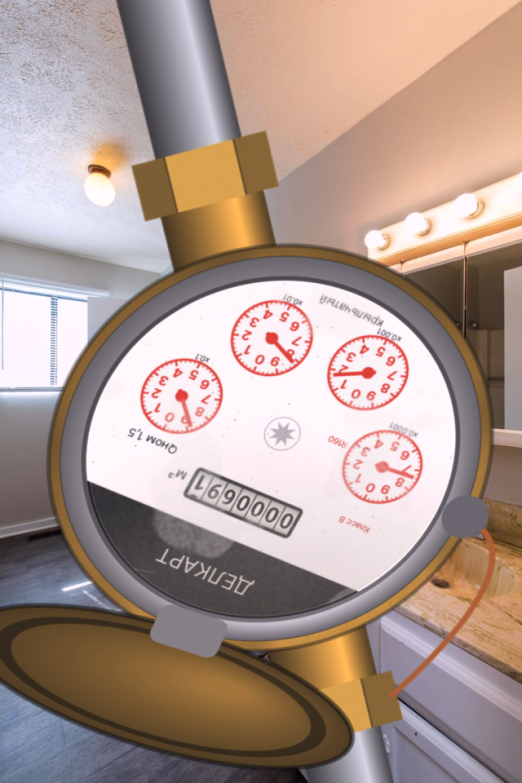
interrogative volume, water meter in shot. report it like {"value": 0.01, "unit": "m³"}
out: {"value": 690.8817, "unit": "m³"}
